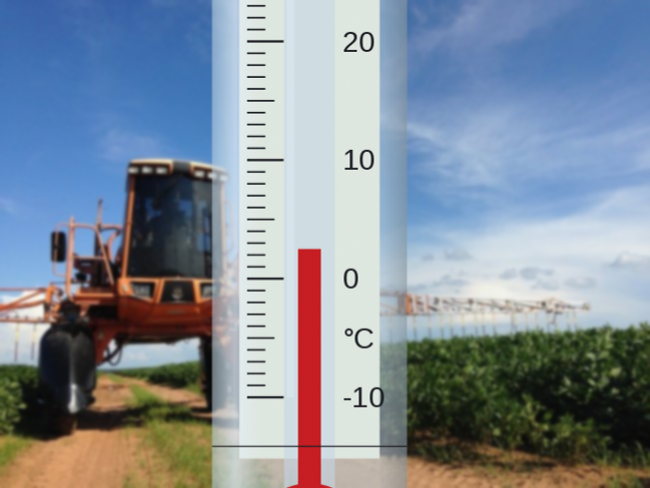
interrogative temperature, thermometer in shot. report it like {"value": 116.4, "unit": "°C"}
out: {"value": 2.5, "unit": "°C"}
